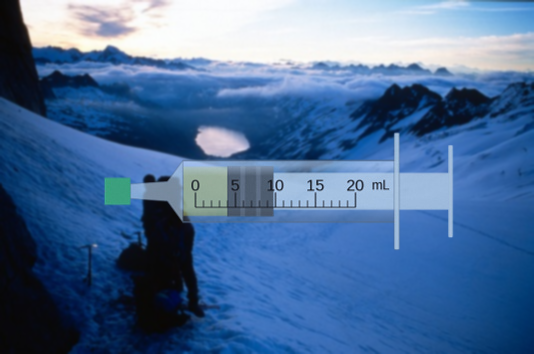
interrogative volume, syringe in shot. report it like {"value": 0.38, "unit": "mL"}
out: {"value": 4, "unit": "mL"}
